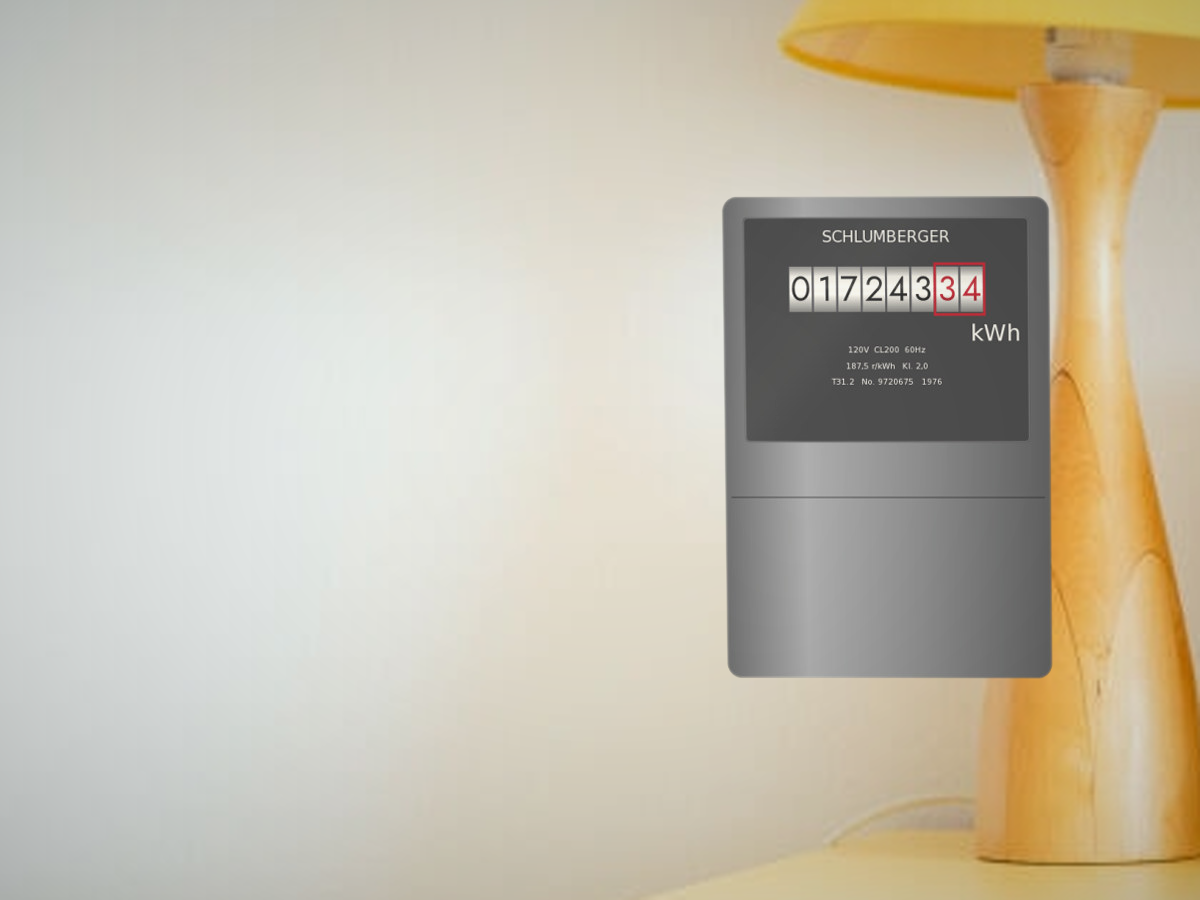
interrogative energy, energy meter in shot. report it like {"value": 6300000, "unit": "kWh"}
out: {"value": 17243.34, "unit": "kWh"}
